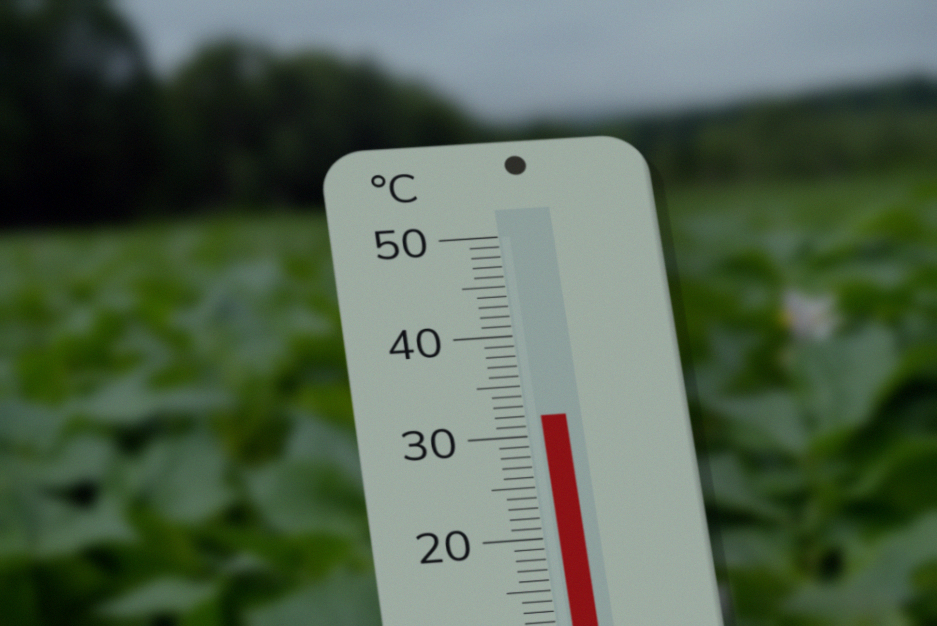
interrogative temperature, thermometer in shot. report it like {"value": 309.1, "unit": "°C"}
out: {"value": 32, "unit": "°C"}
